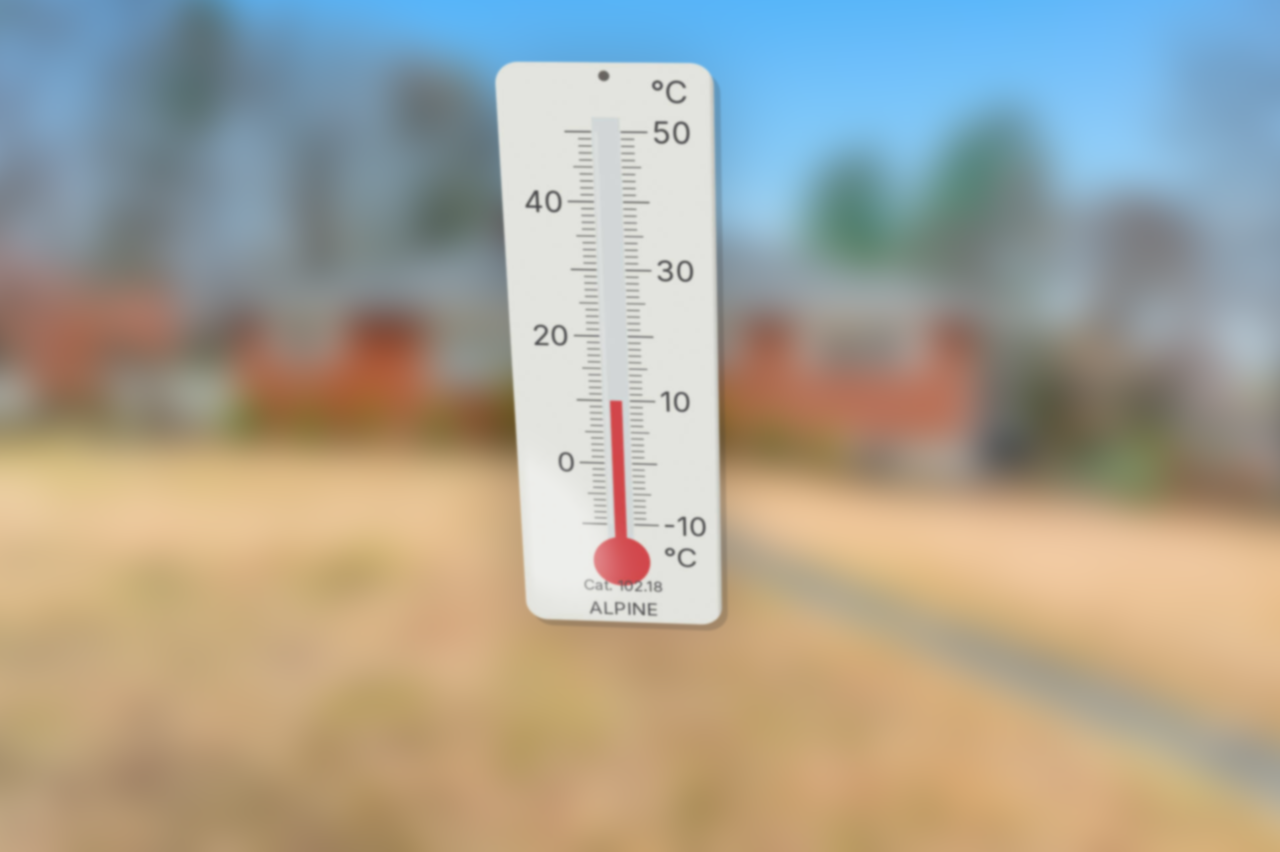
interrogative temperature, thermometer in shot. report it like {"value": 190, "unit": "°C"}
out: {"value": 10, "unit": "°C"}
